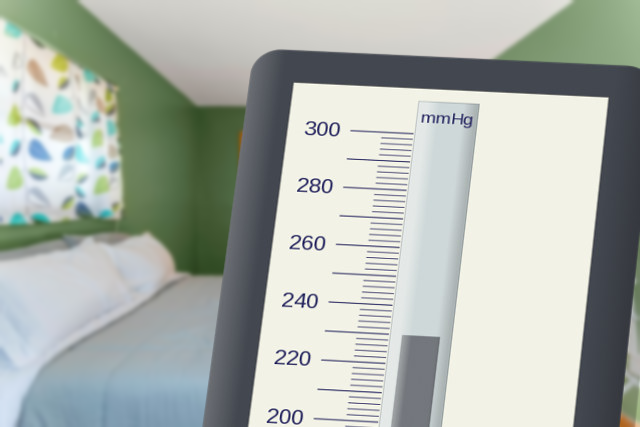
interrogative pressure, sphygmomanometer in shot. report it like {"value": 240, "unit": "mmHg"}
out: {"value": 230, "unit": "mmHg"}
